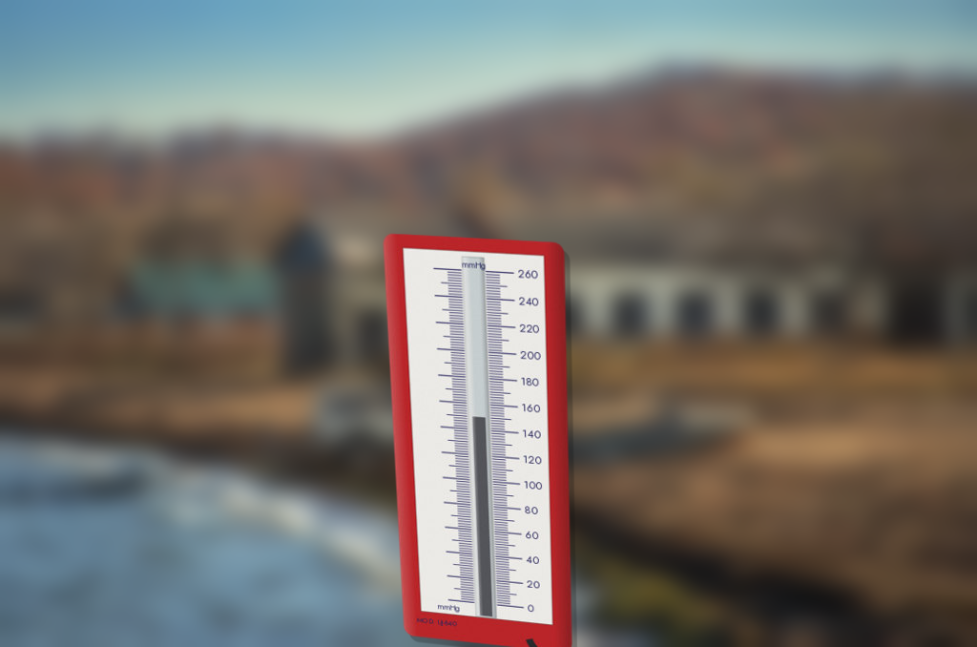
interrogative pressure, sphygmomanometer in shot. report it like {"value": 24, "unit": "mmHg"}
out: {"value": 150, "unit": "mmHg"}
